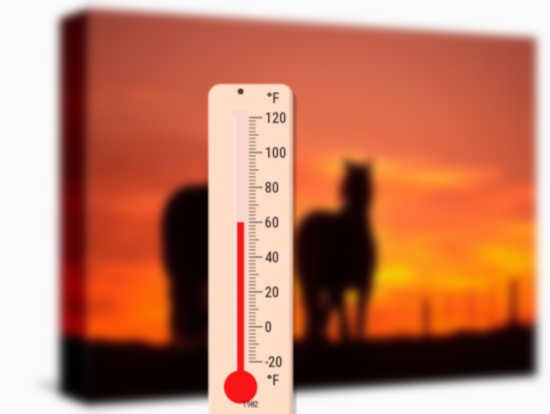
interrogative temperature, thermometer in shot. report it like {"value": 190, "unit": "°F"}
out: {"value": 60, "unit": "°F"}
